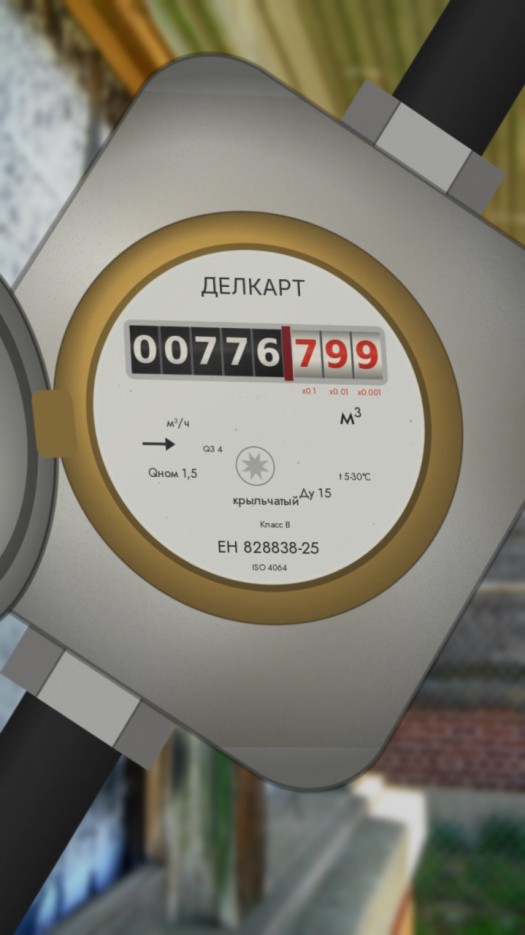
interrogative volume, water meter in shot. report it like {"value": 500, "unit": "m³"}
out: {"value": 776.799, "unit": "m³"}
